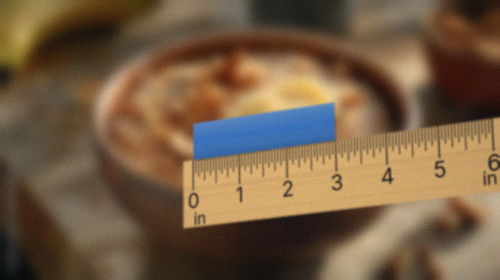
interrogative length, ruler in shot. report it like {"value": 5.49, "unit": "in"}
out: {"value": 3, "unit": "in"}
